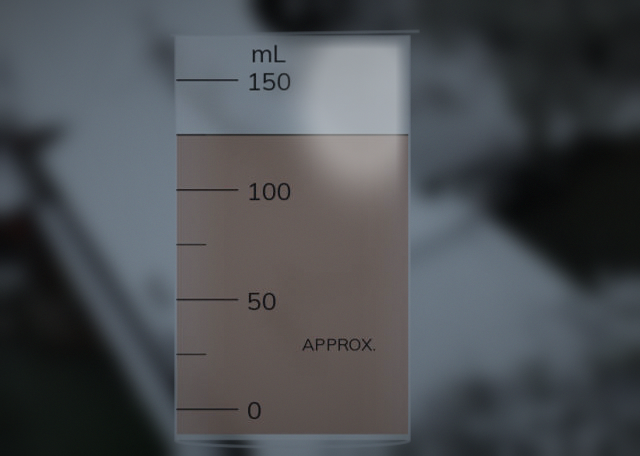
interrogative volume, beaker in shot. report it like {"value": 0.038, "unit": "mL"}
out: {"value": 125, "unit": "mL"}
